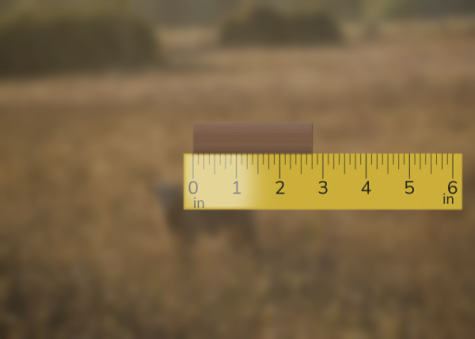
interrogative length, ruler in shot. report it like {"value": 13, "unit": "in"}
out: {"value": 2.75, "unit": "in"}
